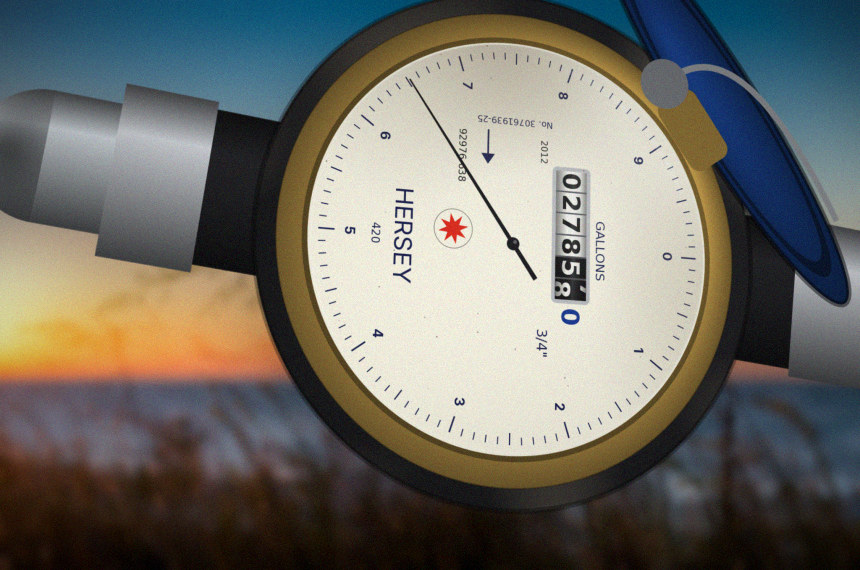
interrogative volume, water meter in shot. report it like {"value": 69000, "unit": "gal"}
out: {"value": 278576.5, "unit": "gal"}
